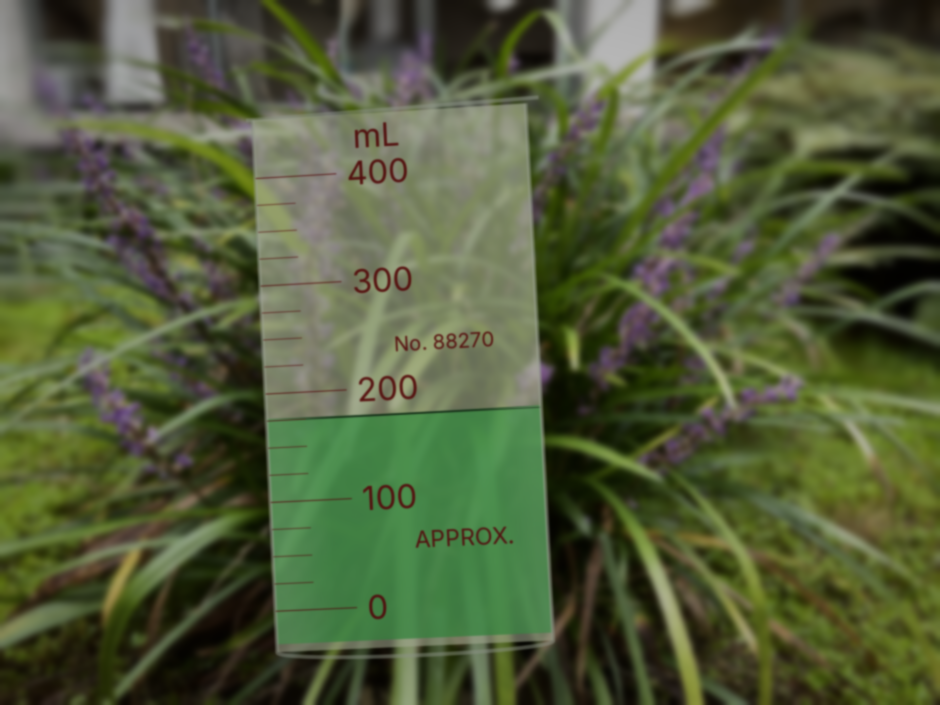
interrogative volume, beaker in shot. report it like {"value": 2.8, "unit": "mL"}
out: {"value": 175, "unit": "mL"}
